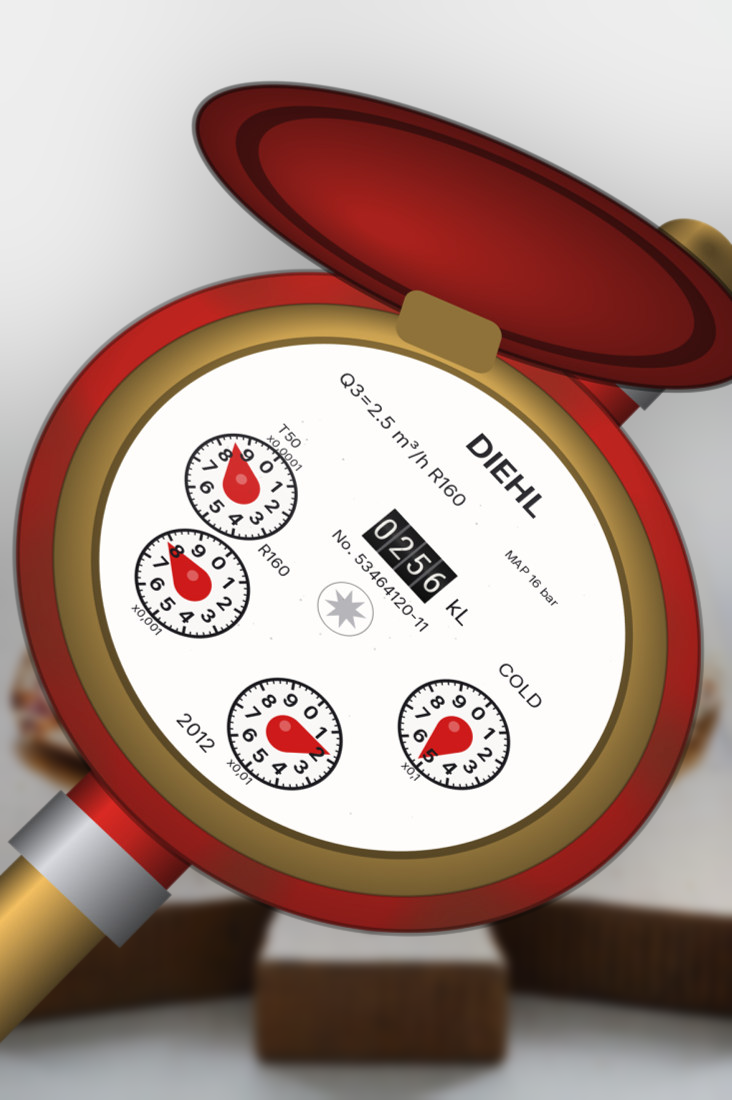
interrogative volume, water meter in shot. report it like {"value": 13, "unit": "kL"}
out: {"value": 256.5178, "unit": "kL"}
